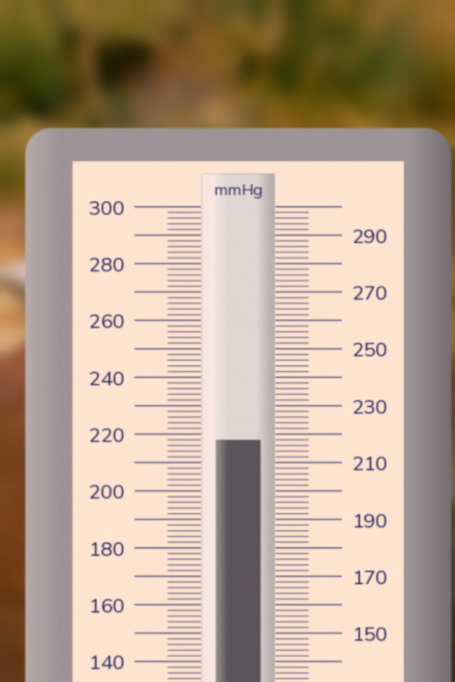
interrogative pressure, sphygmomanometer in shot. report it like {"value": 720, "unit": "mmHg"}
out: {"value": 218, "unit": "mmHg"}
